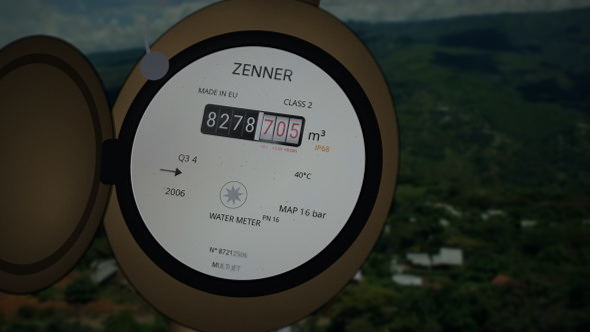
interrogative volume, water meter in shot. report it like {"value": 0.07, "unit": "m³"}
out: {"value": 8278.705, "unit": "m³"}
